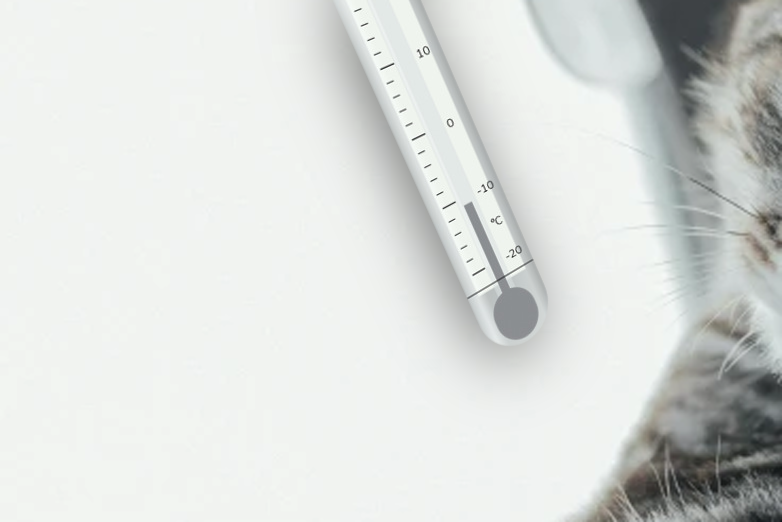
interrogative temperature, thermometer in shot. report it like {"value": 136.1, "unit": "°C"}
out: {"value": -11, "unit": "°C"}
